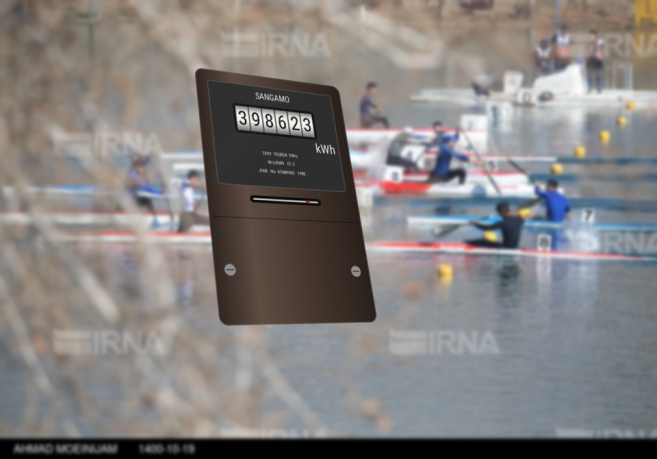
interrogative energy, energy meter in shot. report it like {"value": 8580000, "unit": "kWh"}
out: {"value": 398623, "unit": "kWh"}
